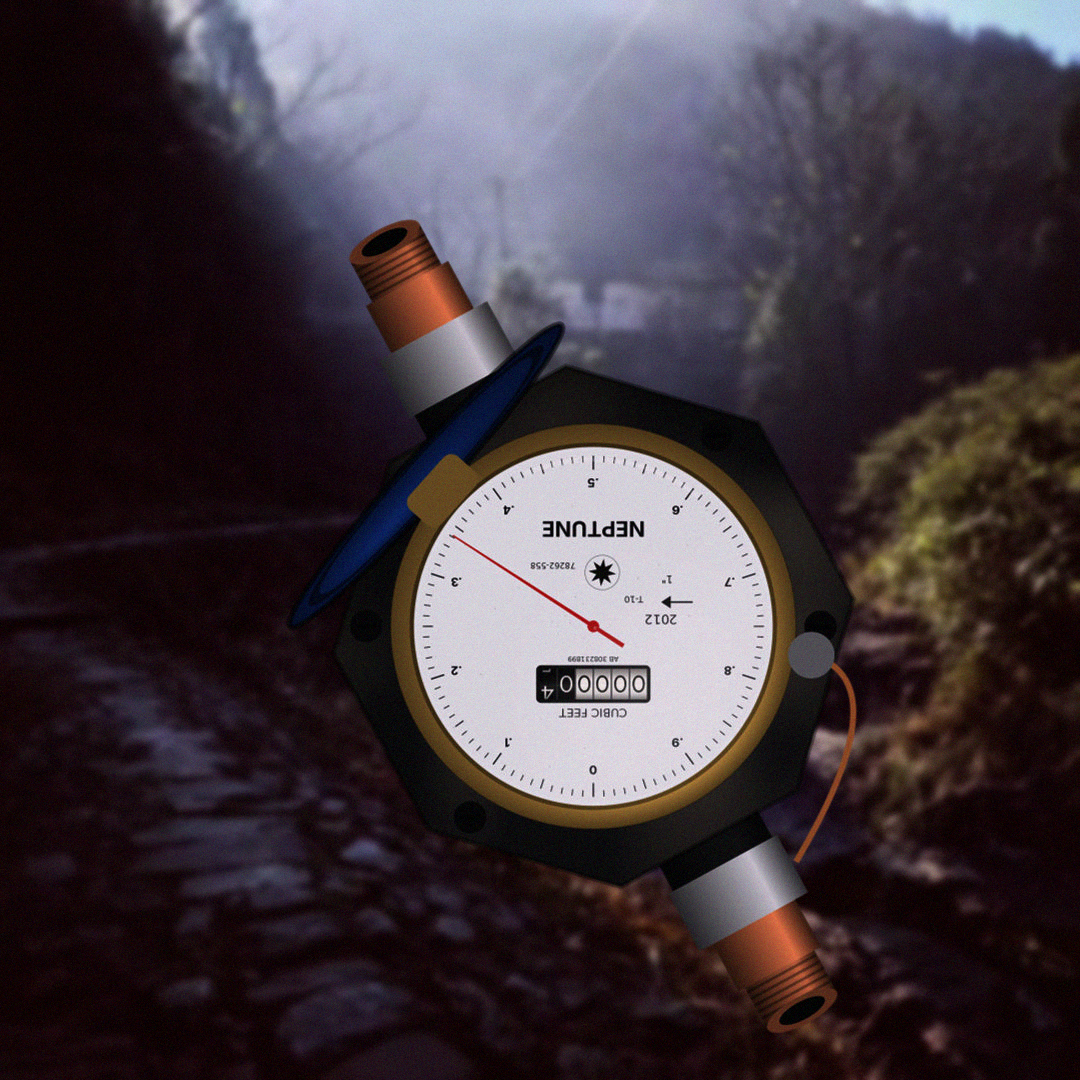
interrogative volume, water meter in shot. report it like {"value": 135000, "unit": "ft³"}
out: {"value": 4.34, "unit": "ft³"}
